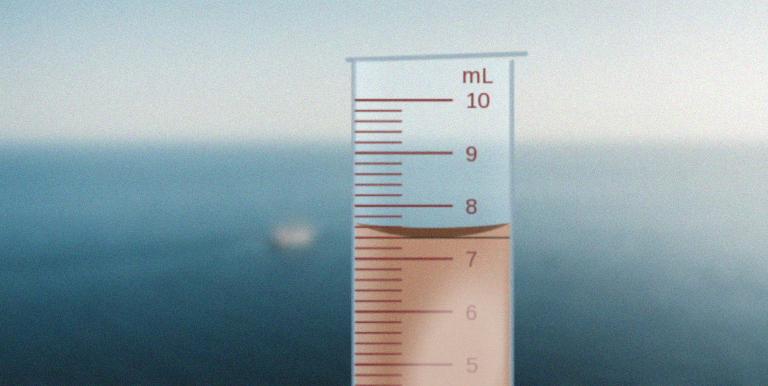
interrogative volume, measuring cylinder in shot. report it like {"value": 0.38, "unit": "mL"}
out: {"value": 7.4, "unit": "mL"}
